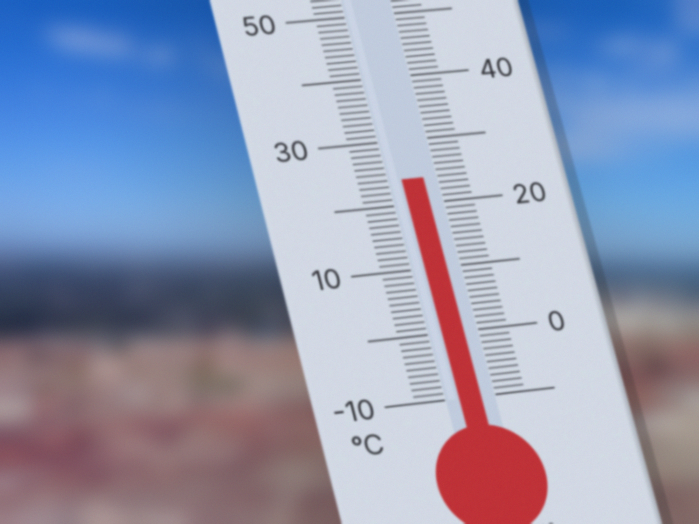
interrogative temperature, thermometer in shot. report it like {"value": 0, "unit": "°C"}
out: {"value": 24, "unit": "°C"}
